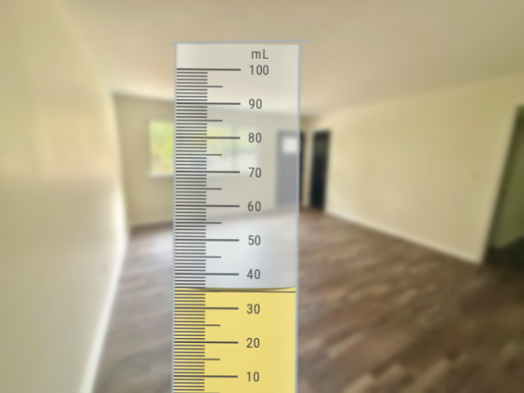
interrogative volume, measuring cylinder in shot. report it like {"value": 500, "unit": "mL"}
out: {"value": 35, "unit": "mL"}
